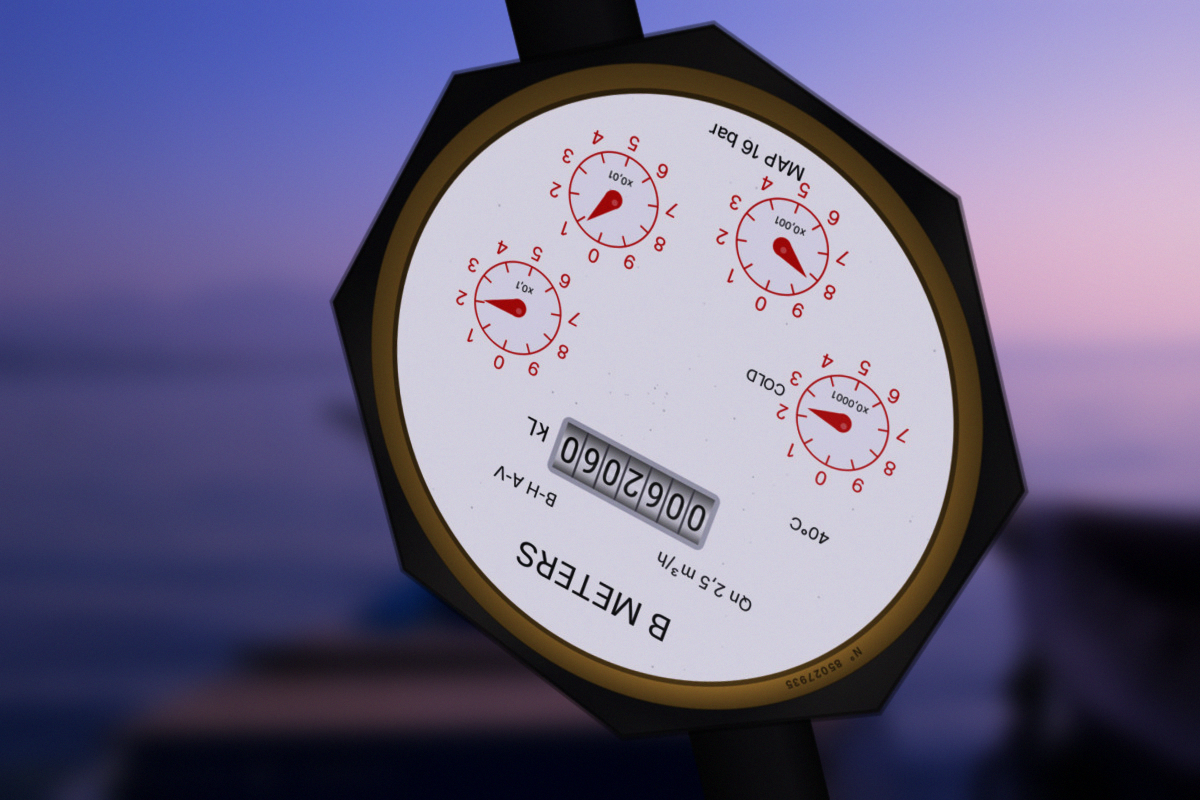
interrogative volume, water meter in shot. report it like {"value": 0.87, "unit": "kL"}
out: {"value": 62060.2082, "unit": "kL"}
